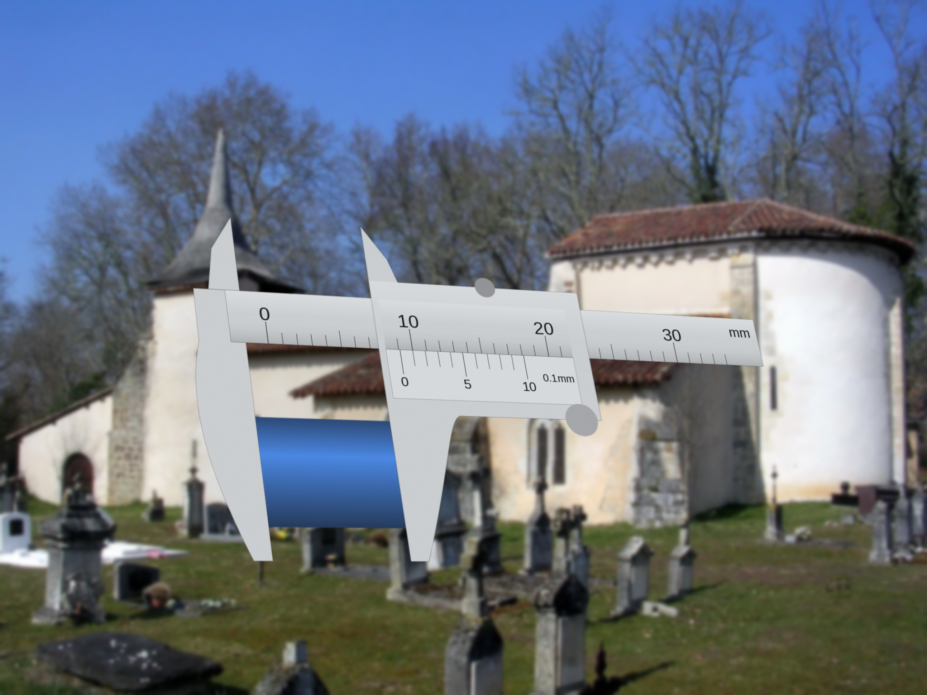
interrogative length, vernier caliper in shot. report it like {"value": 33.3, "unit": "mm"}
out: {"value": 9.1, "unit": "mm"}
